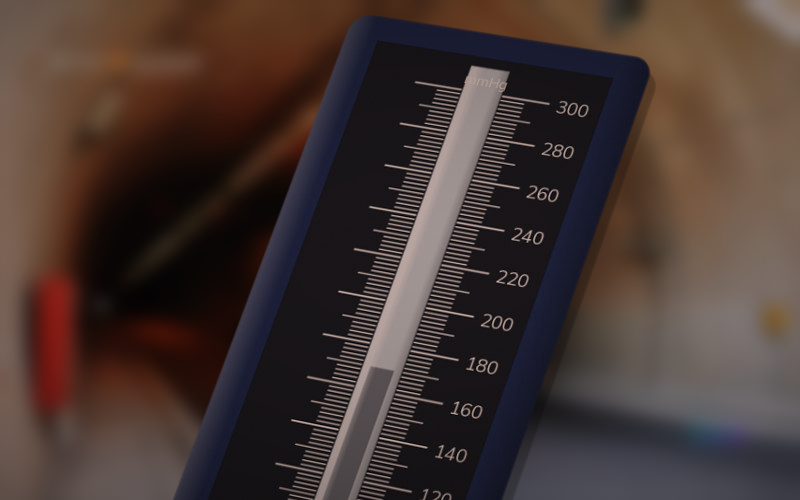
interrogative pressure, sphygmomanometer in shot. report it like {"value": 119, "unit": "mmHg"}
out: {"value": 170, "unit": "mmHg"}
